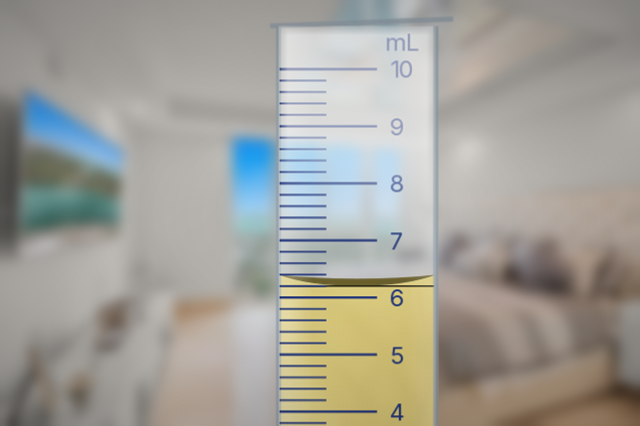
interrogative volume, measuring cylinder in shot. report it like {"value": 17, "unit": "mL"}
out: {"value": 6.2, "unit": "mL"}
